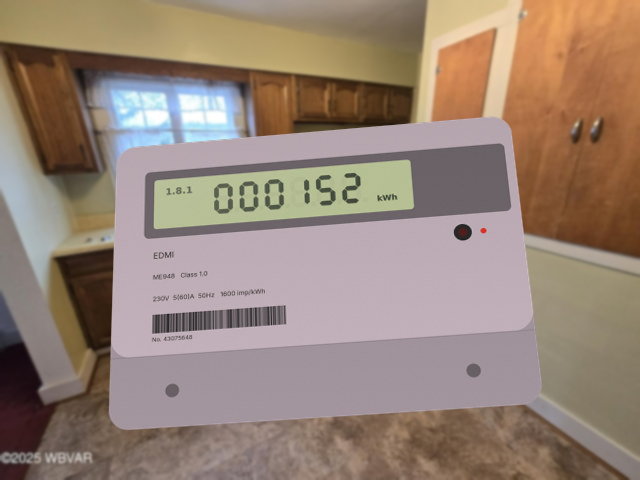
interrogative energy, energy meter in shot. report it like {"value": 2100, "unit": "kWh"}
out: {"value": 152, "unit": "kWh"}
